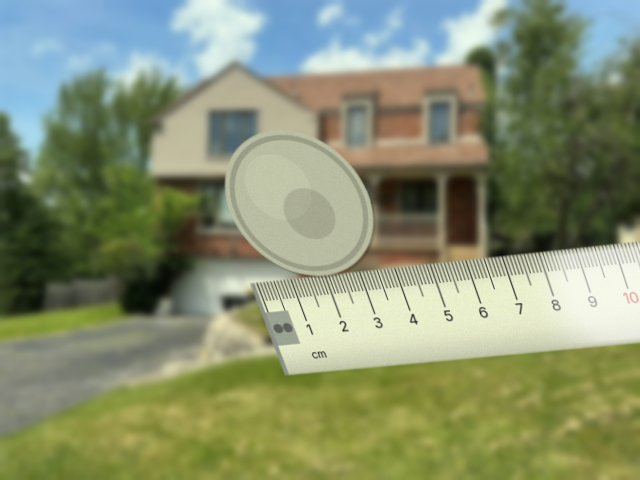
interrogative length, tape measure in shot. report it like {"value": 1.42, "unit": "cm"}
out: {"value": 4, "unit": "cm"}
